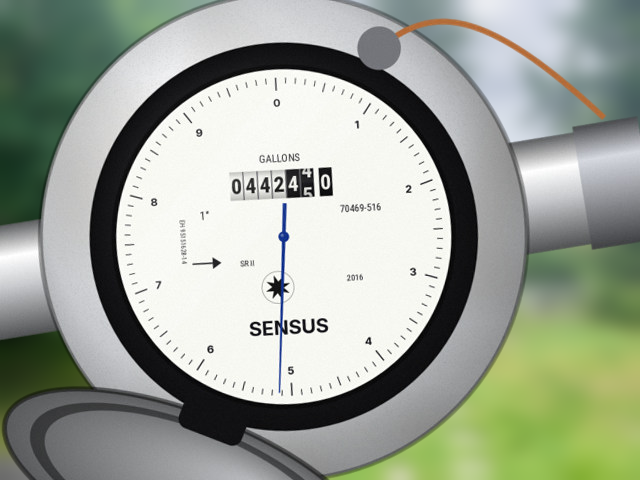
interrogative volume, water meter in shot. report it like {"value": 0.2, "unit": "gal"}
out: {"value": 442445.1, "unit": "gal"}
